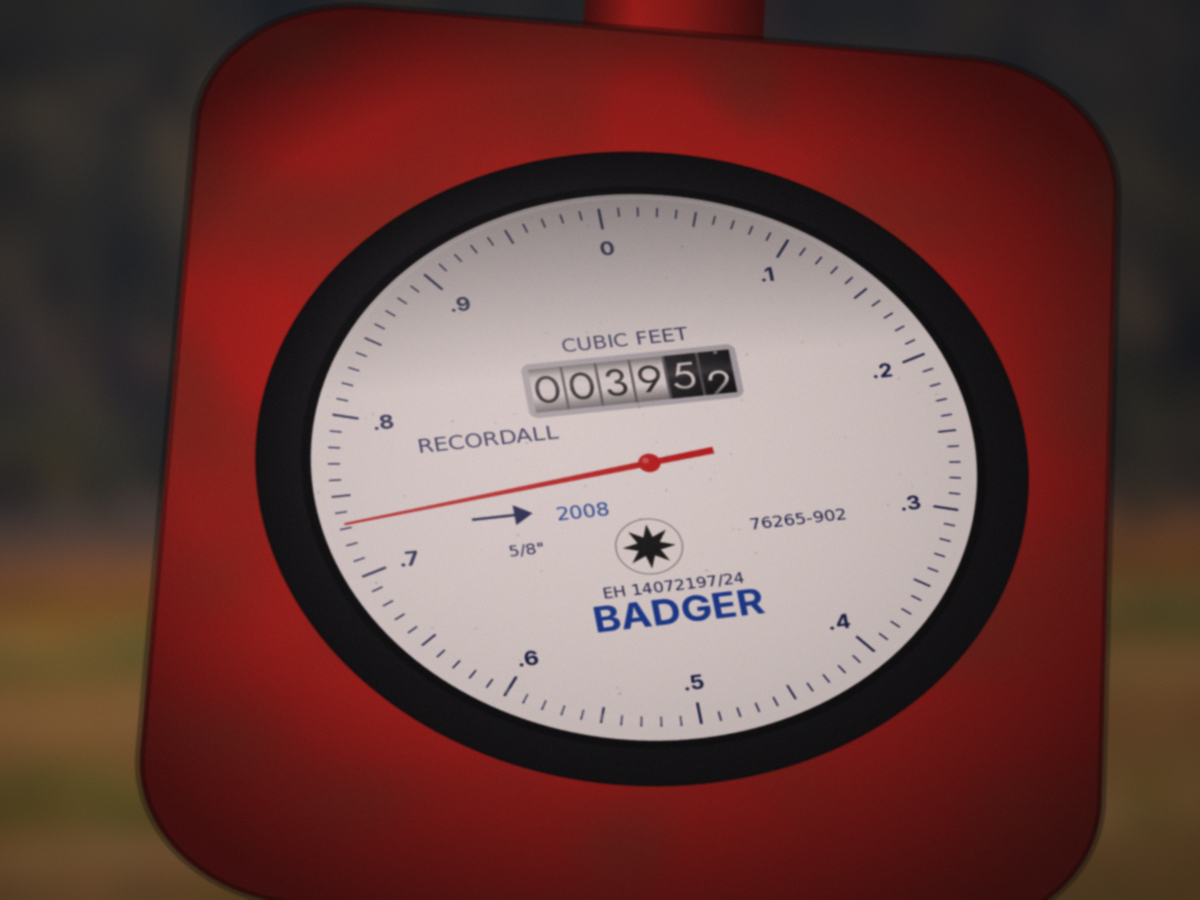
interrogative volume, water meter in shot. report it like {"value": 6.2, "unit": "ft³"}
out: {"value": 3951.73, "unit": "ft³"}
